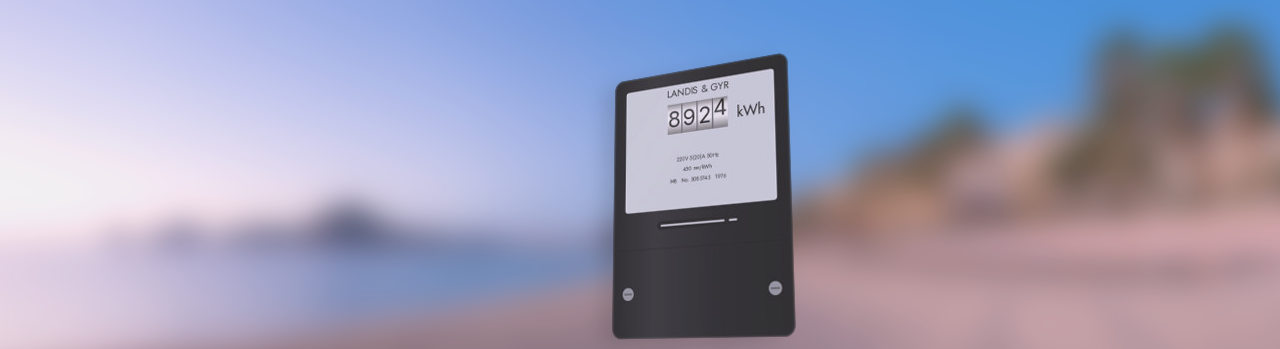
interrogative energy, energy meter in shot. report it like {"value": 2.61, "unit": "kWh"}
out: {"value": 8924, "unit": "kWh"}
